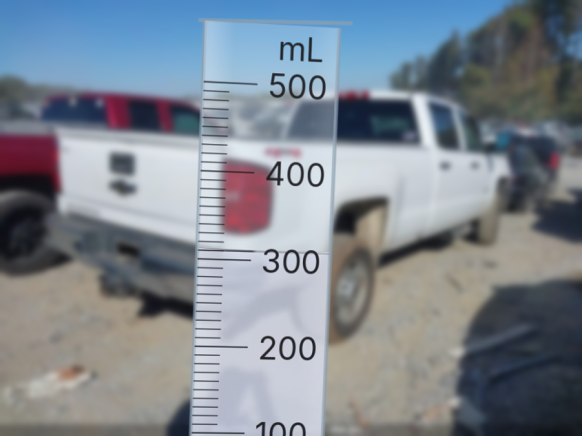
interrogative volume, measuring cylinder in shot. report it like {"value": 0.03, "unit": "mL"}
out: {"value": 310, "unit": "mL"}
